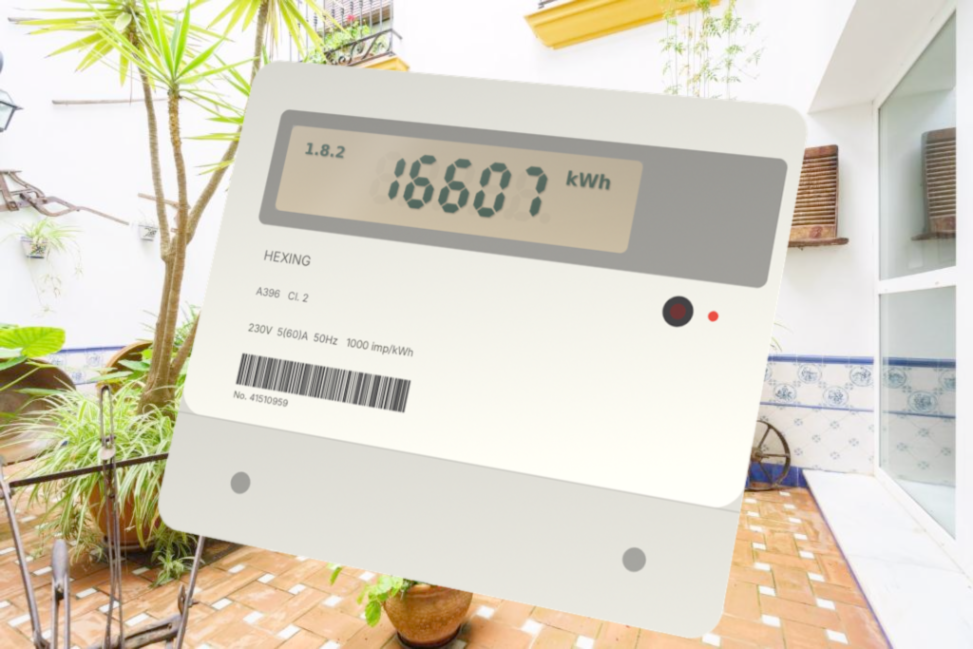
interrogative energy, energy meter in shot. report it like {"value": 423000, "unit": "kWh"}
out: {"value": 16607, "unit": "kWh"}
